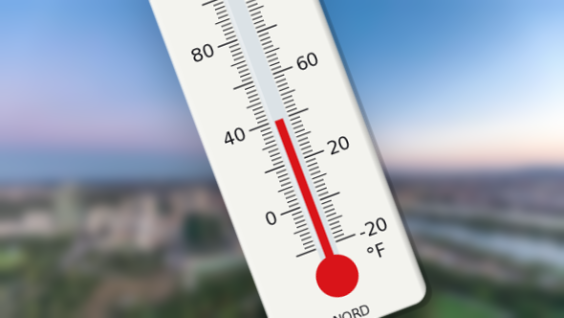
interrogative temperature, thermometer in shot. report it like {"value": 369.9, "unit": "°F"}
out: {"value": 40, "unit": "°F"}
